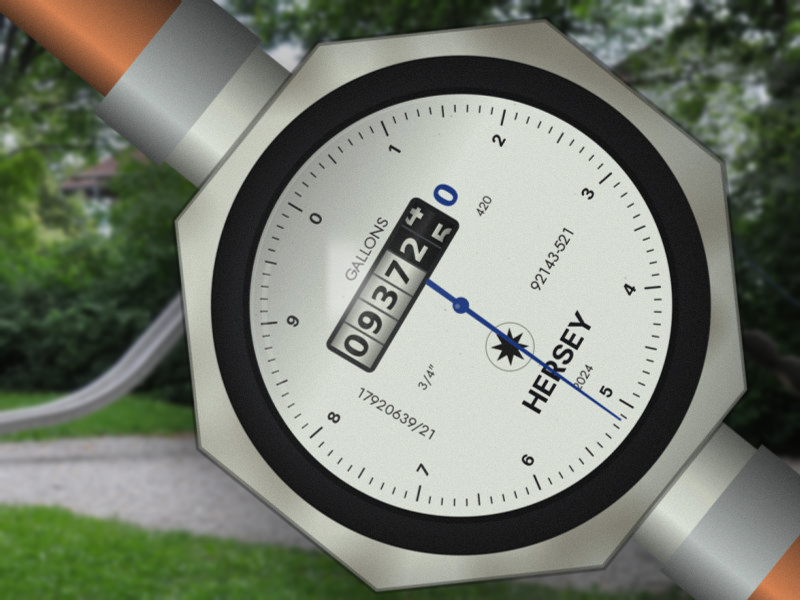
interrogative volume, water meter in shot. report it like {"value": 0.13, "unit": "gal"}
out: {"value": 937245.1, "unit": "gal"}
